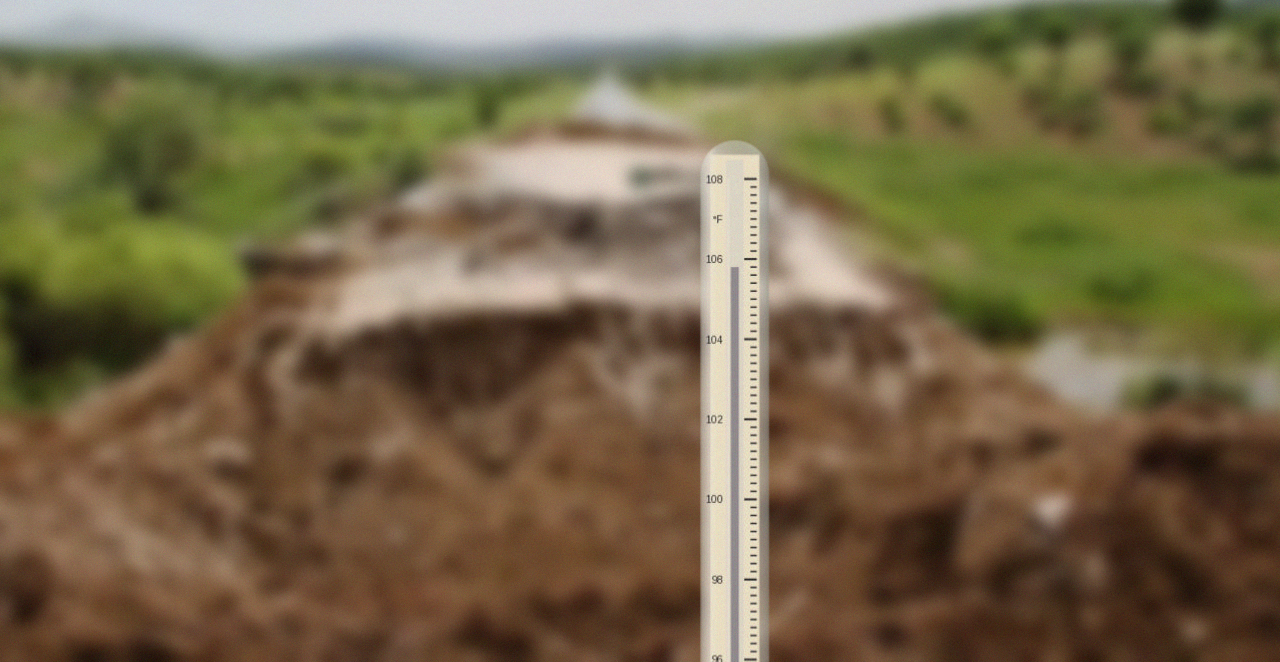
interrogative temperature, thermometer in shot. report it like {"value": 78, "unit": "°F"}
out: {"value": 105.8, "unit": "°F"}
